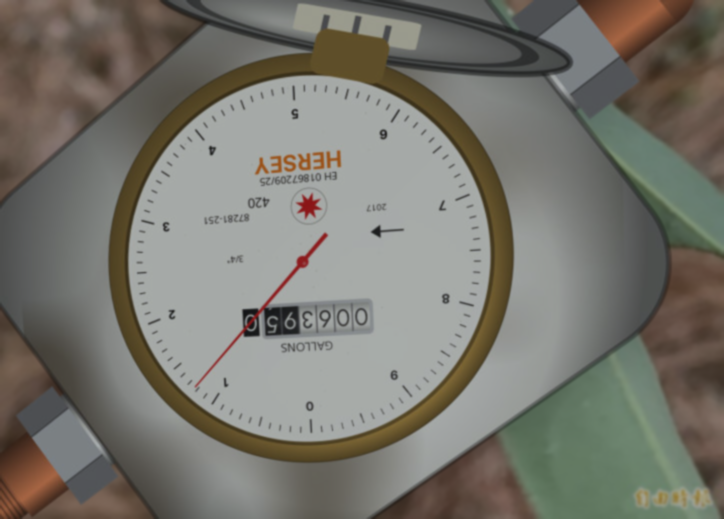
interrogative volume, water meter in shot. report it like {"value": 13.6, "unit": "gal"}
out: {"value": 63951.2, "unit": "gal"}
